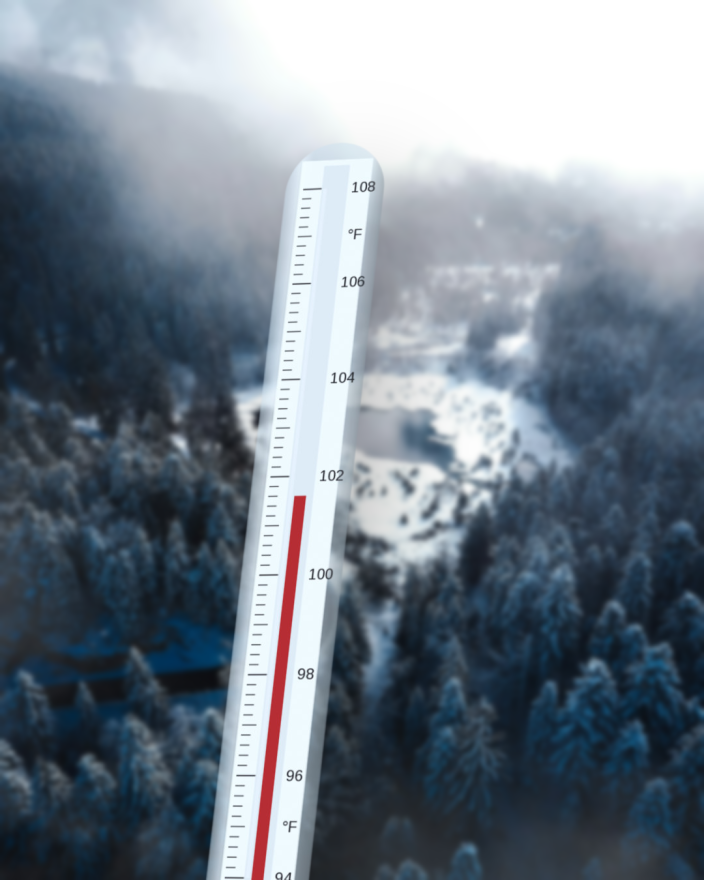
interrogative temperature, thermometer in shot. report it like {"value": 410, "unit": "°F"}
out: {"value": 101.6, "unit": "°F"}
